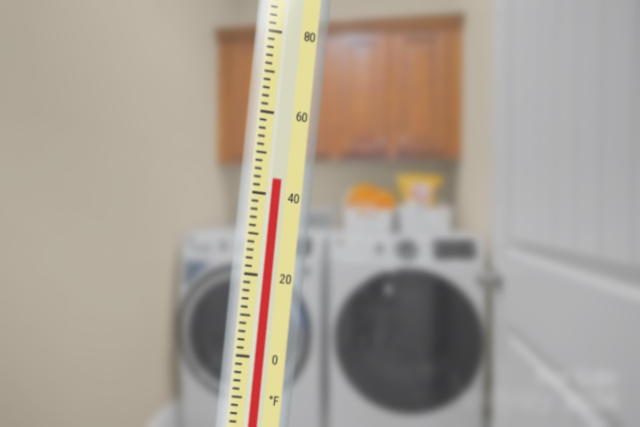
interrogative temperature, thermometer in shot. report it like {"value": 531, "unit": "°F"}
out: {"value": 44, "unit": "°F"}
